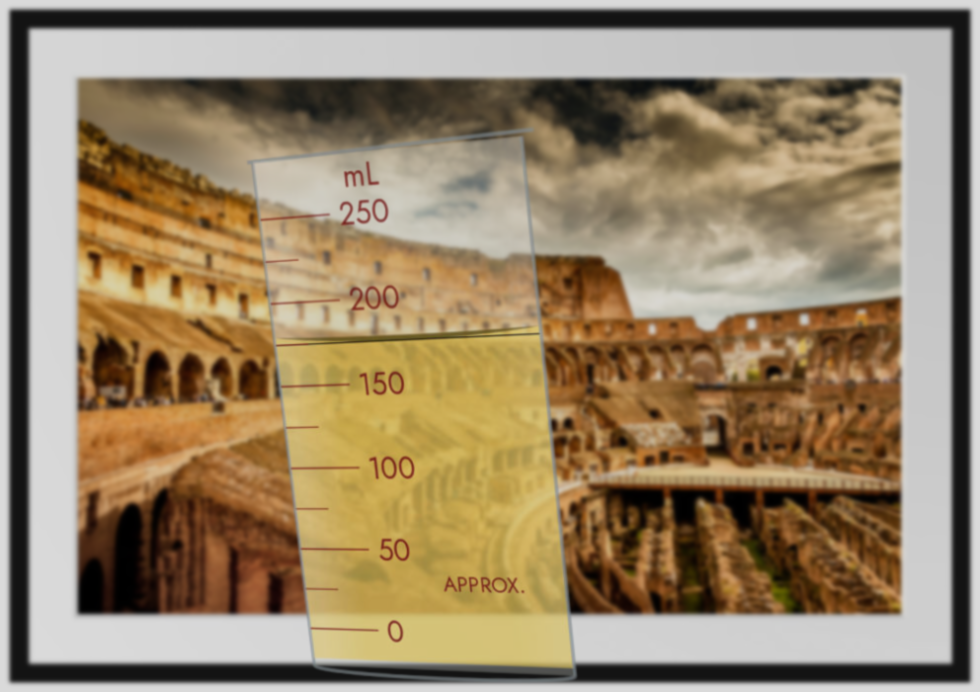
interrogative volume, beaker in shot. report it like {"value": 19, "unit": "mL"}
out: {"value": 175, "unit": "mL"}
